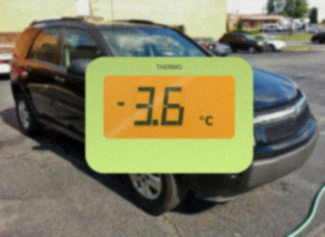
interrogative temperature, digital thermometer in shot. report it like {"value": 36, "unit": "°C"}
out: {"value": -3.6, "unit": "°C"}
